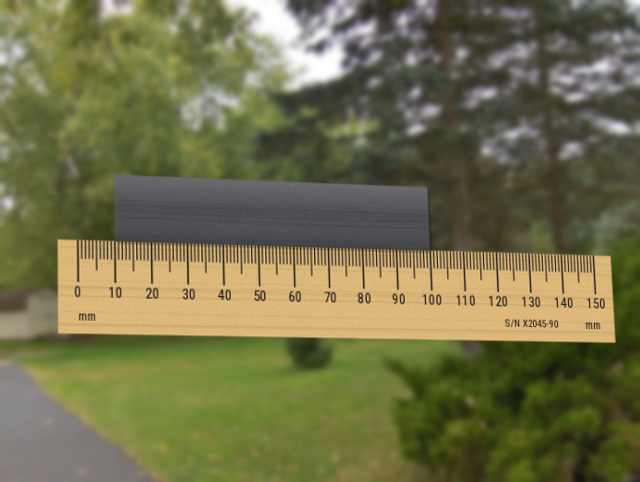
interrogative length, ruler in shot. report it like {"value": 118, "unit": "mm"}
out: {"value": 90, "unit": "mm"}
